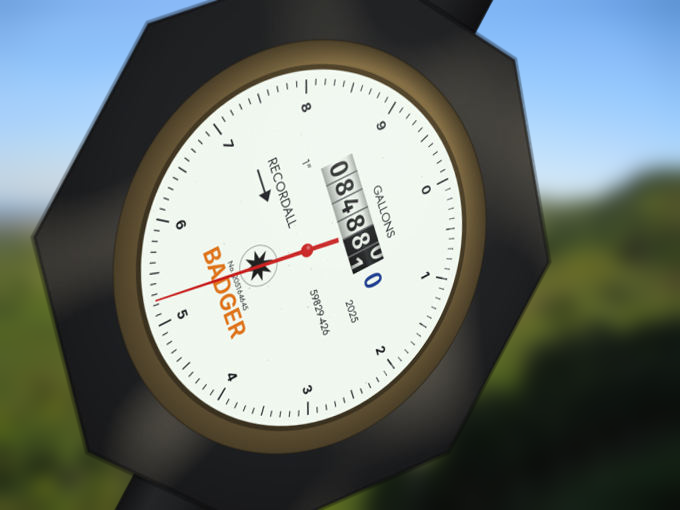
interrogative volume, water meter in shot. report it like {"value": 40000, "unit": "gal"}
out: {"value": 848805.2, "unit": "gal"}
